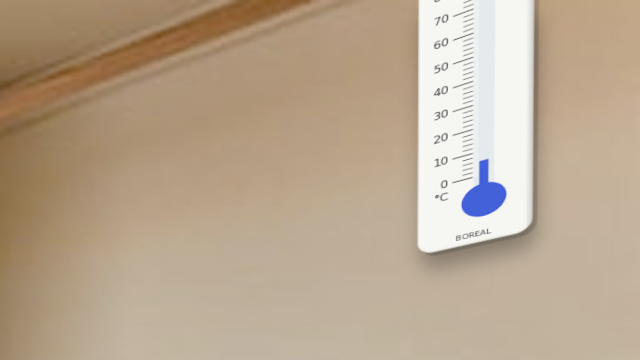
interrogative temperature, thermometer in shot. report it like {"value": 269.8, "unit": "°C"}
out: {"value": 6, "unit": "°C"}
